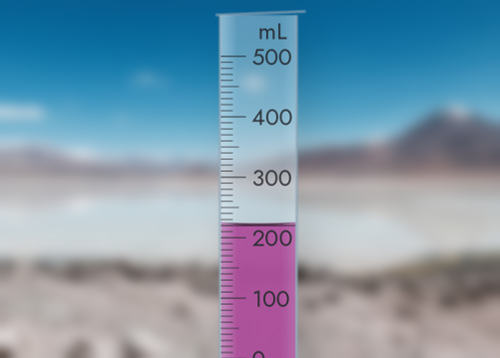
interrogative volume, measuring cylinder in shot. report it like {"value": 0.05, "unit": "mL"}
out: {"value": 220, "unit": "mL"}
